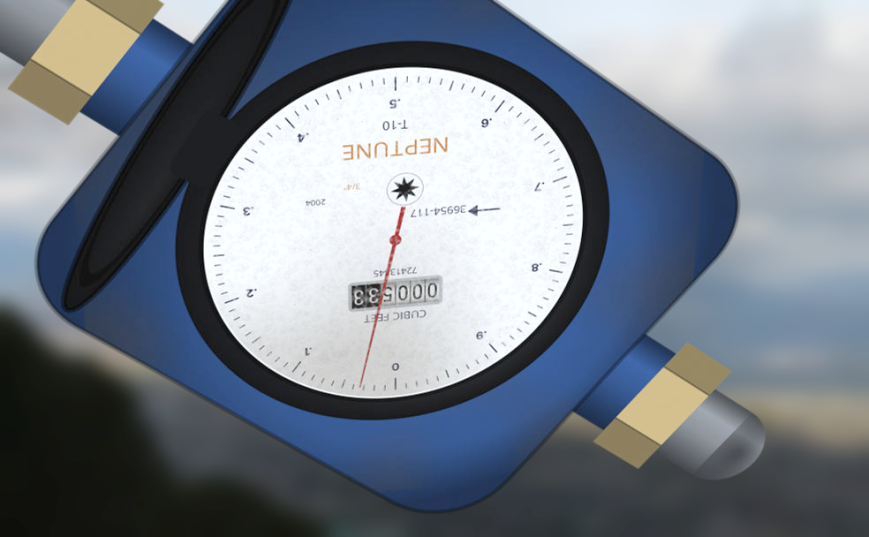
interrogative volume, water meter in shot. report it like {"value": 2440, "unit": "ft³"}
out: {"value": 533.03, "unit": "ft³"}
